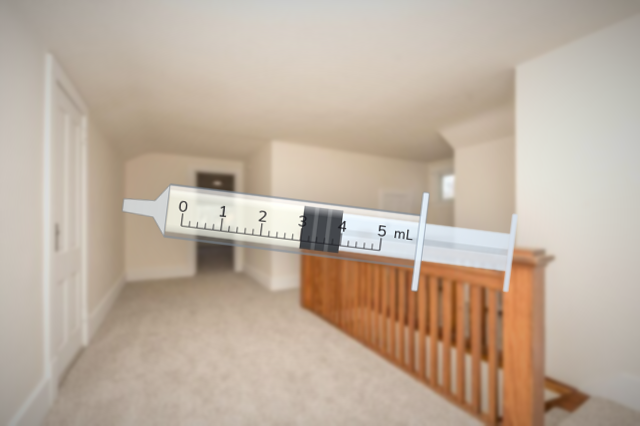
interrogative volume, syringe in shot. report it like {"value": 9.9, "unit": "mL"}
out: {"value": 3, "unit": "mL"}
